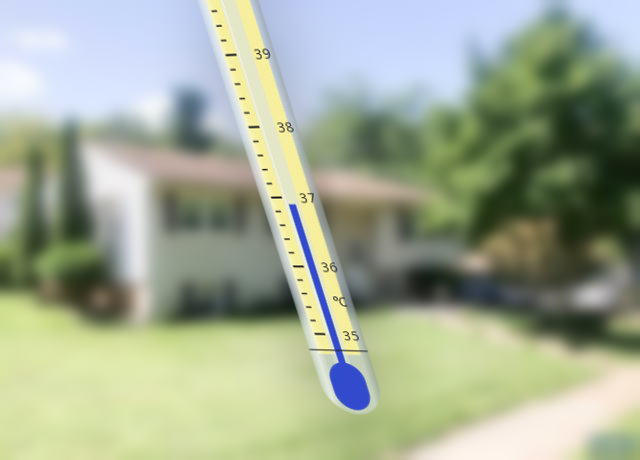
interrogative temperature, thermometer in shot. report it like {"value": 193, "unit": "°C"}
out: {"value": 36.9, "unit": "°C"}
